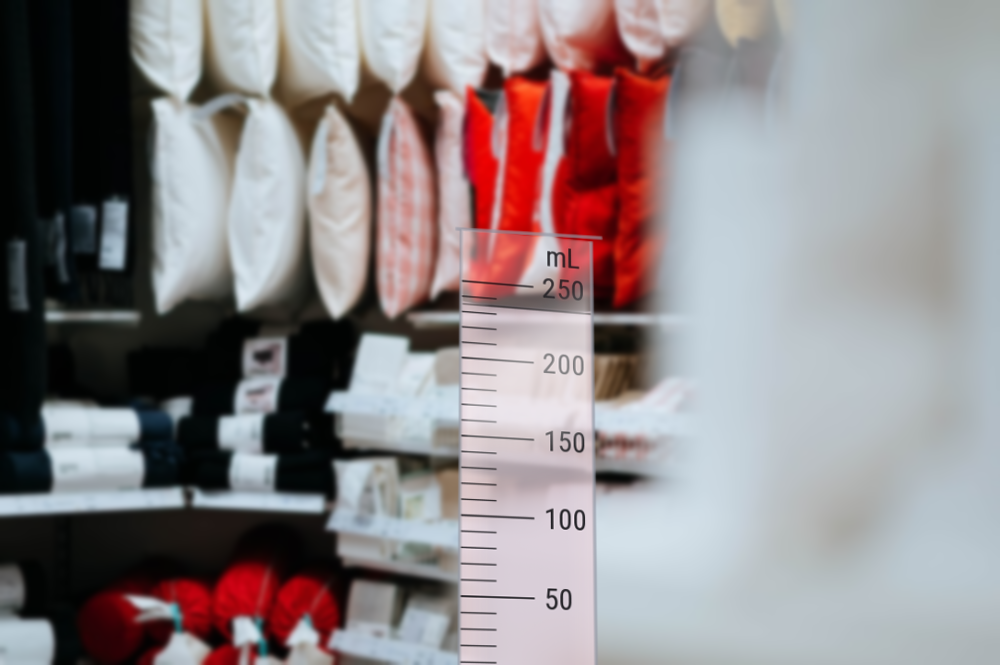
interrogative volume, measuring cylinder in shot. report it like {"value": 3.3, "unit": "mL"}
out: {"value": 235, "unit": "mL"}
